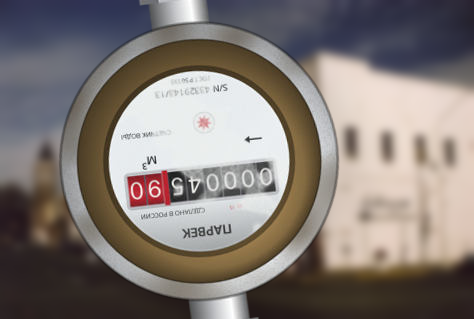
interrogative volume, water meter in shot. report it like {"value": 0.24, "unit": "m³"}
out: {"value": 45.90, "unit": "m³"}
